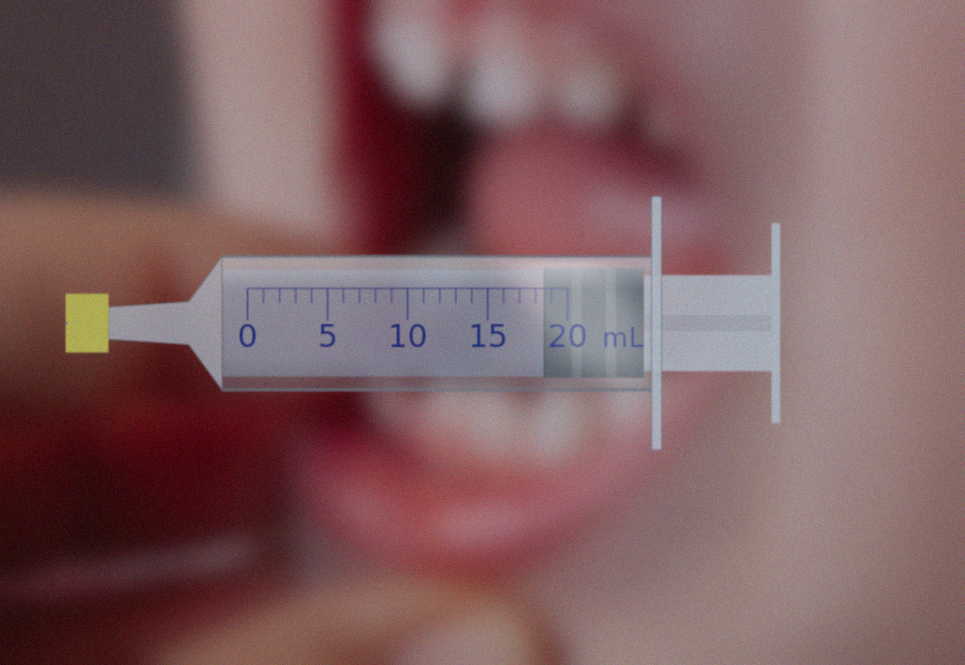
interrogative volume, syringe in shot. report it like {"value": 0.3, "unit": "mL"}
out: {"value": 18.5, "unit": "mL"}
